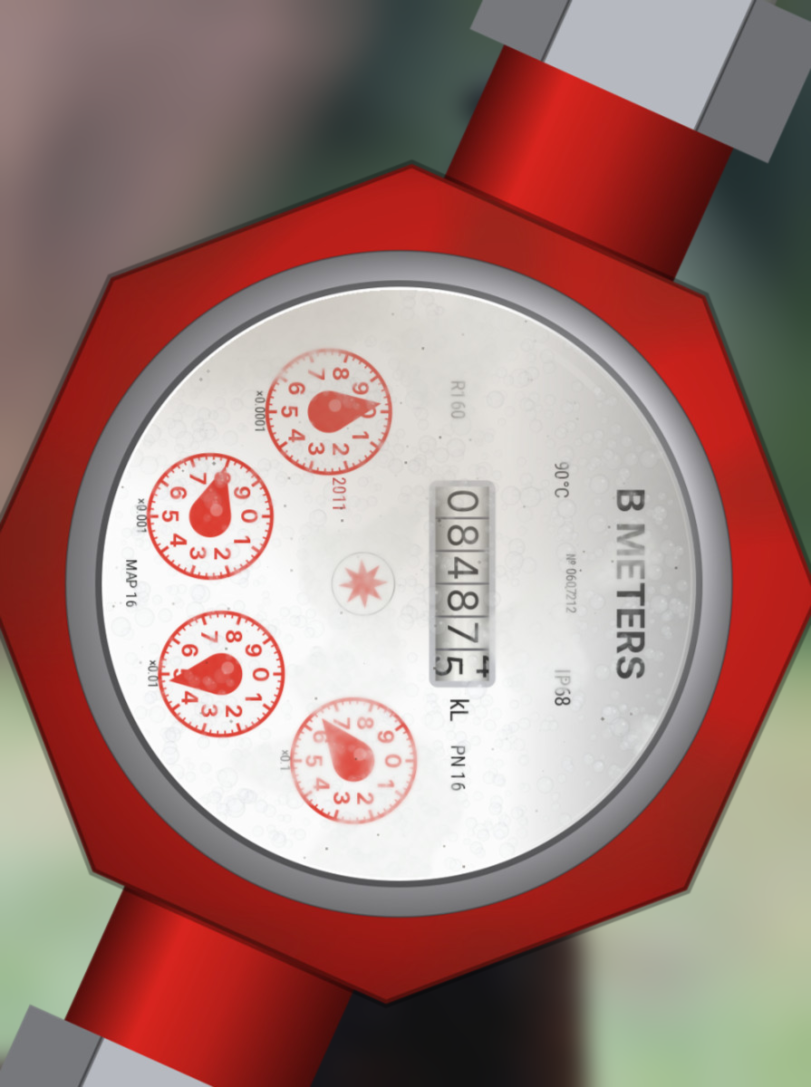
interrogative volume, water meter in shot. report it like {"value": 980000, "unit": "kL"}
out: {"value": 84874.6479, "unit": "kL"}
